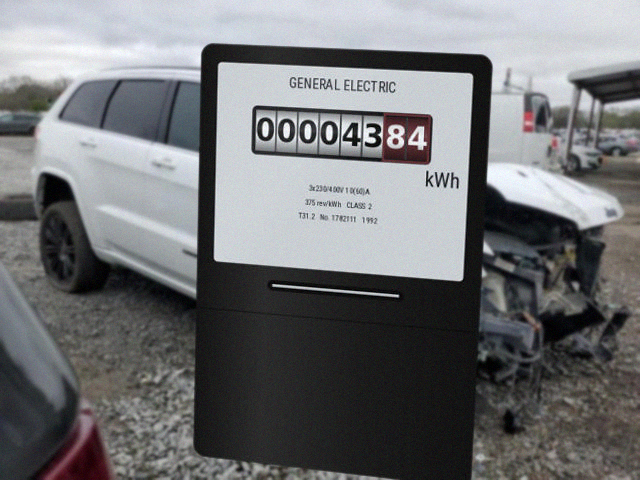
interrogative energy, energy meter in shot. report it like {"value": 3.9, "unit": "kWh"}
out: {"value": 43.84, "unit": "kWh"}
